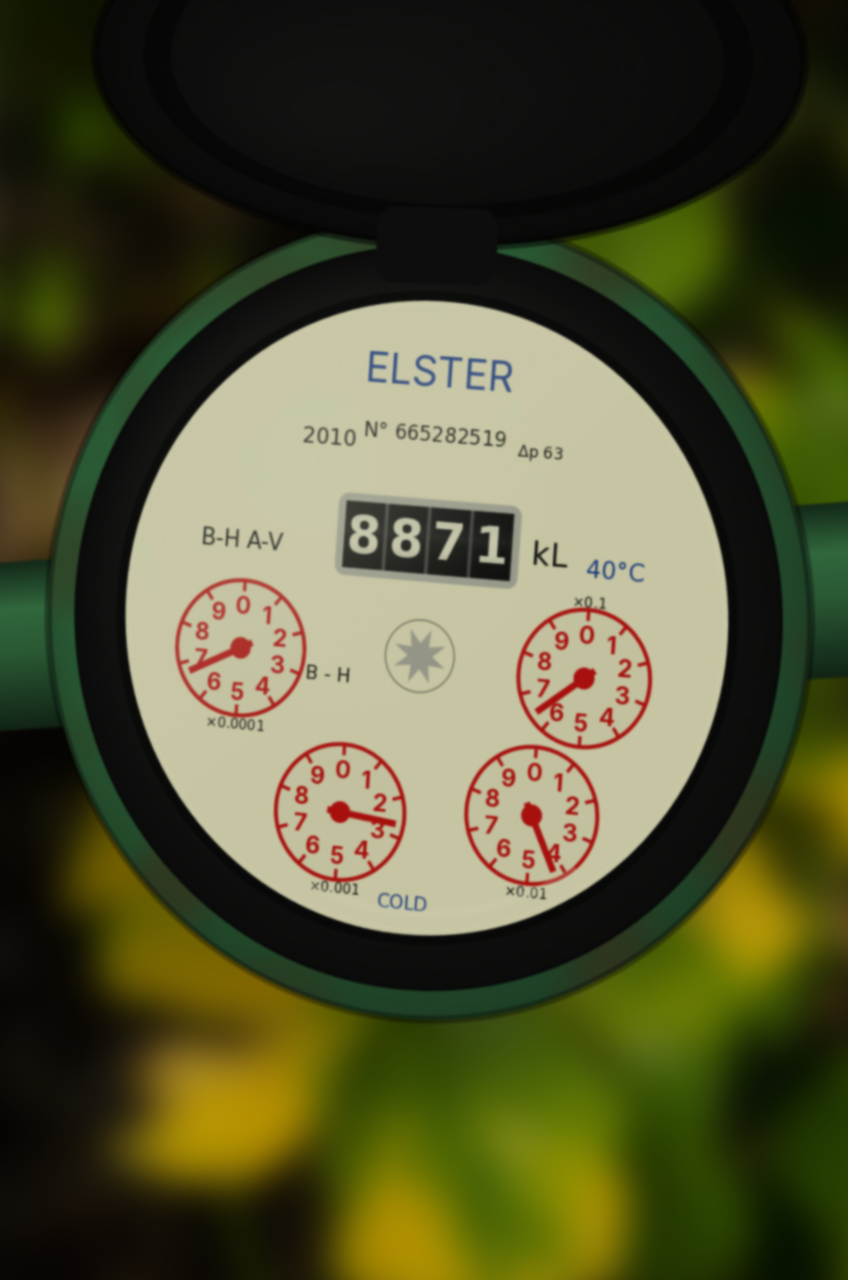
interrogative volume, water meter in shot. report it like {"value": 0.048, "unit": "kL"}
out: {"value": 8871.6426, "unit": "kL"}
